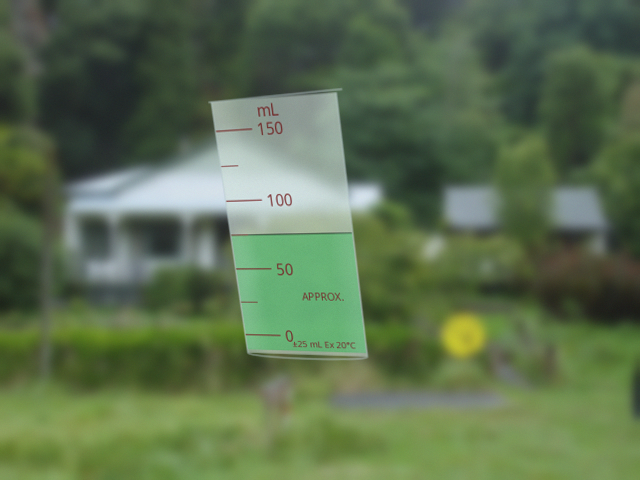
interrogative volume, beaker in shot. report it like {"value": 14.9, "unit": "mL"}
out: {"value": 75, "unit": "mL"}
